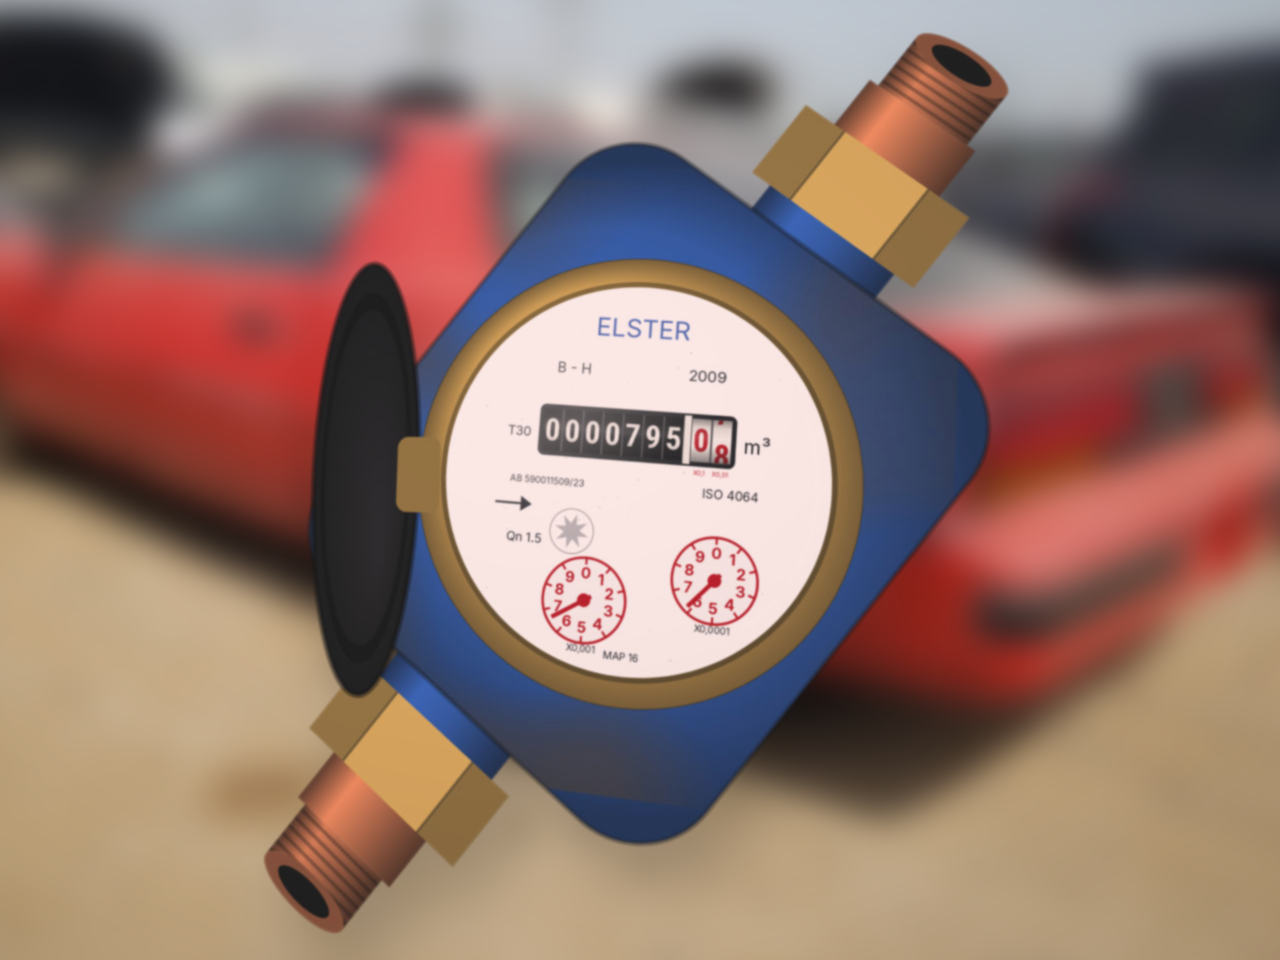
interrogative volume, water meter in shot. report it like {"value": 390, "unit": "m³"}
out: {"value": 795.0766, "unit": "m³"}
